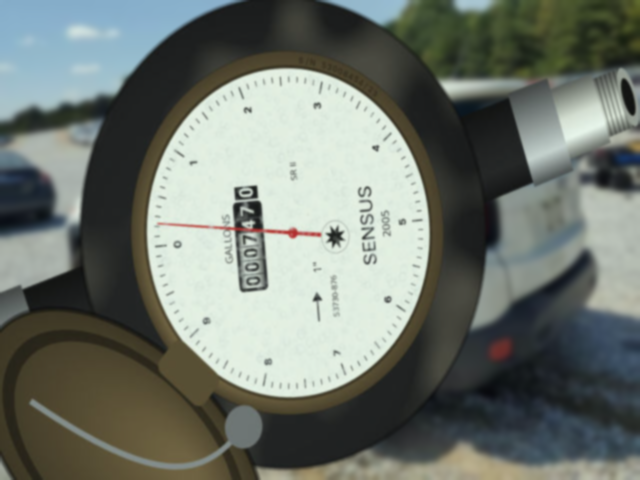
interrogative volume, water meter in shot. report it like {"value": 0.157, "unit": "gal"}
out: {"value": 7470.2, "unit": "gal"}
